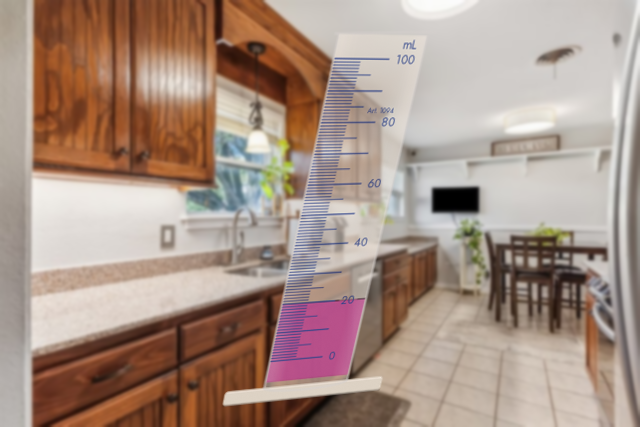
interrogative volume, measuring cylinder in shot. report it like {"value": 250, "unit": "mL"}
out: {"value": 20, "unit": "mL"}
